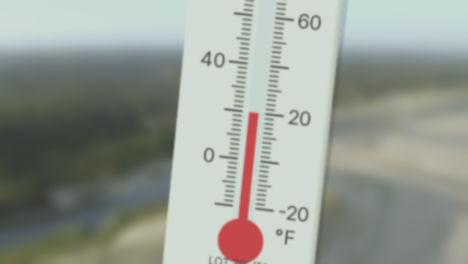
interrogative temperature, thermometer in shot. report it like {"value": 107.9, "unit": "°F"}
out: {"value": 20, "unit": "°F"}
